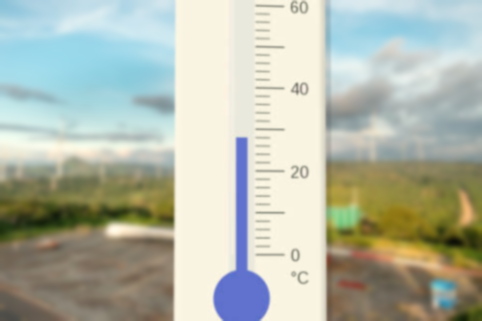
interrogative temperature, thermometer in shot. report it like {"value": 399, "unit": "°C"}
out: {"value": 28, "unit": "°C"}
